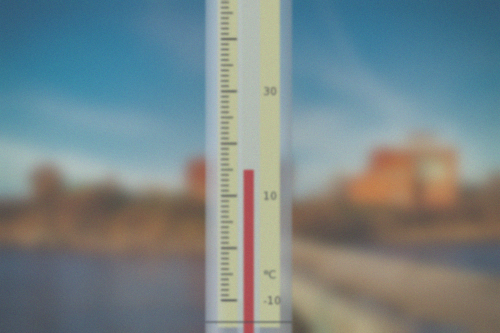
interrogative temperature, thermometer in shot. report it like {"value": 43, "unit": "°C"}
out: {"value": 15, "unit": "°C"}
